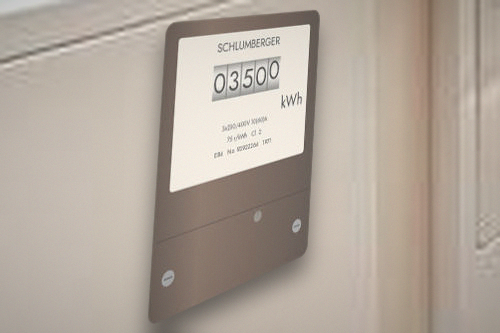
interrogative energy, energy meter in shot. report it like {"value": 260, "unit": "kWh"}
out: {"value": 3500, "unit": "kWh"}
